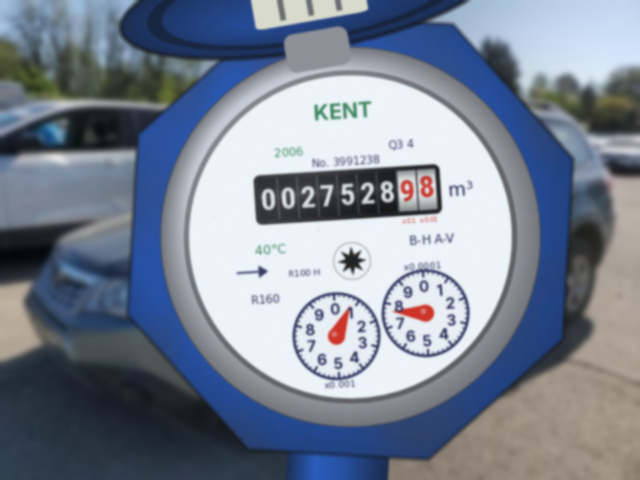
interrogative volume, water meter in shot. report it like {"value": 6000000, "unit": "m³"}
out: {"value": 27528.9807, "unit": "m³"}
